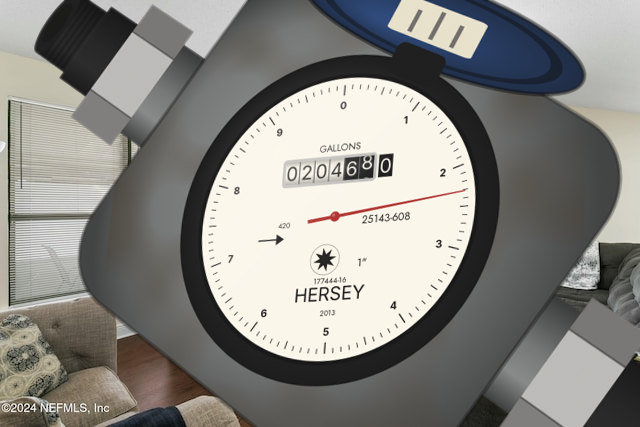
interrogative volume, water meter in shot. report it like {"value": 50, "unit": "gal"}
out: {"value": 204682.3, "unit": "gal"}
